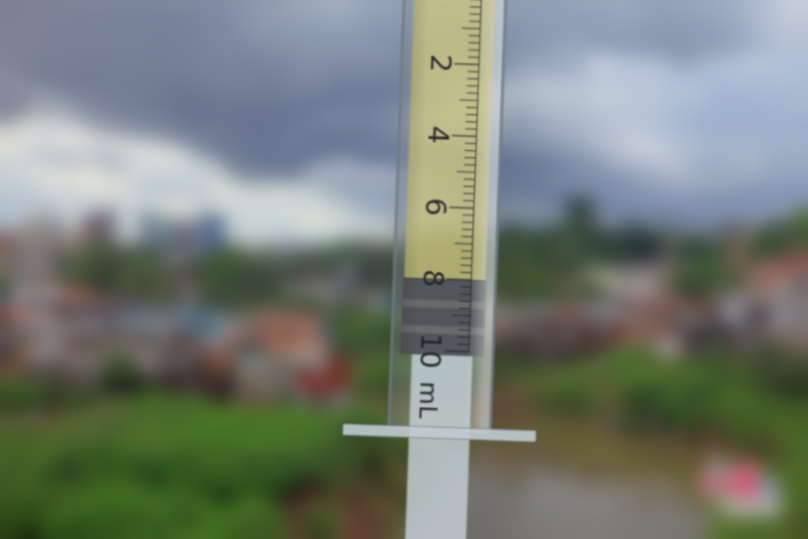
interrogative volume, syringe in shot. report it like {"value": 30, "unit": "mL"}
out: {"value": 8, "unit": "mL"}
